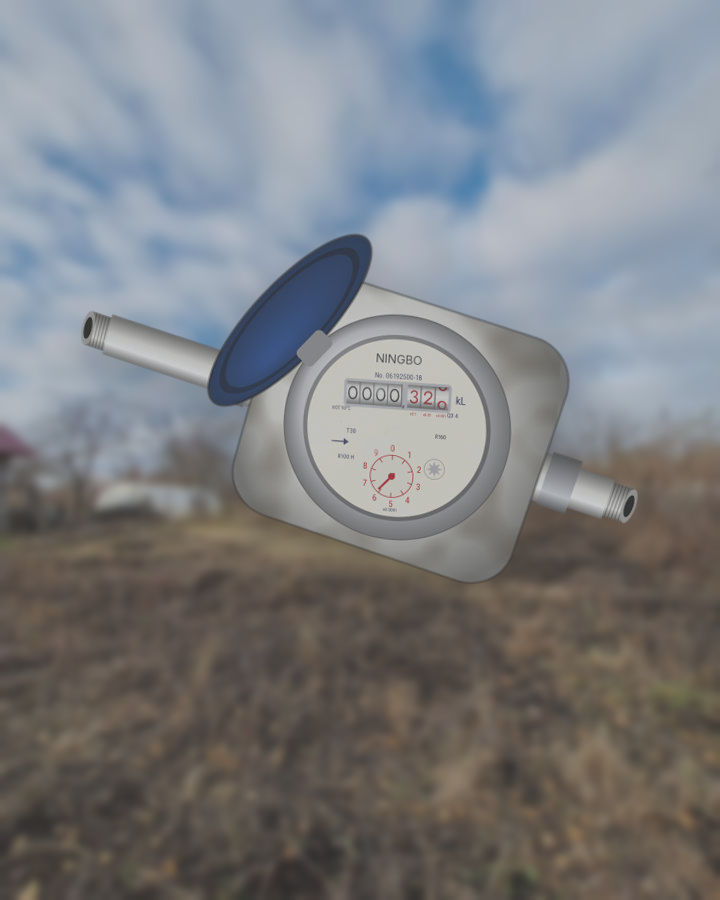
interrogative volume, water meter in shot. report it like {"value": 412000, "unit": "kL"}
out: {"value": 0.3286, "unit": "kL"}
